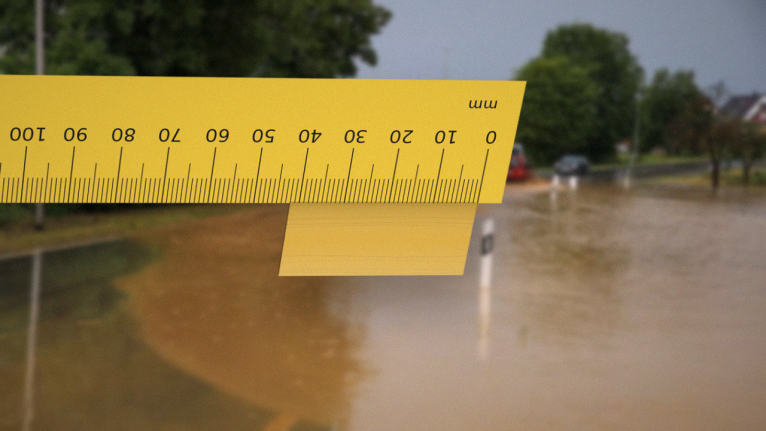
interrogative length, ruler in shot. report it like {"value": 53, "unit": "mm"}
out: {"value": 42, "unit": "mm"}
